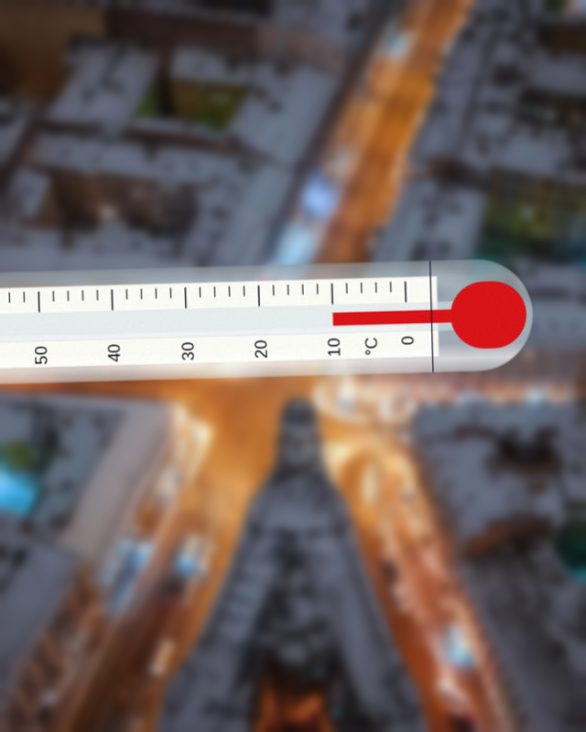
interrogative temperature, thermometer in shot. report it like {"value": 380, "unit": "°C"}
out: {"value": 10, "unit": "°C"}
